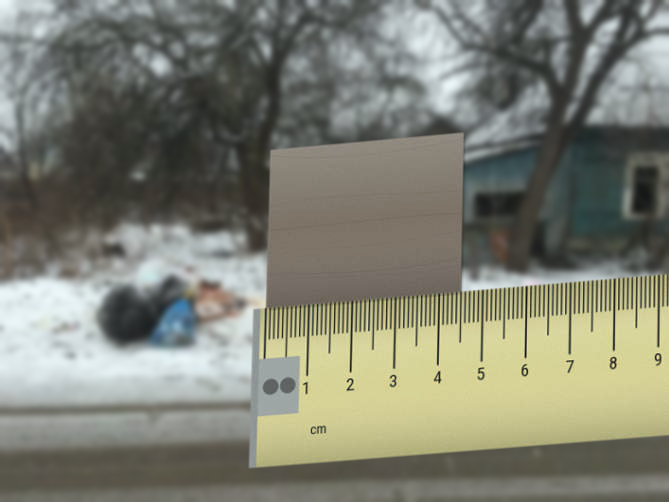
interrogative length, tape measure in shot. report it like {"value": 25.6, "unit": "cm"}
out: {"value": 4.5, "unit": "cm"}
